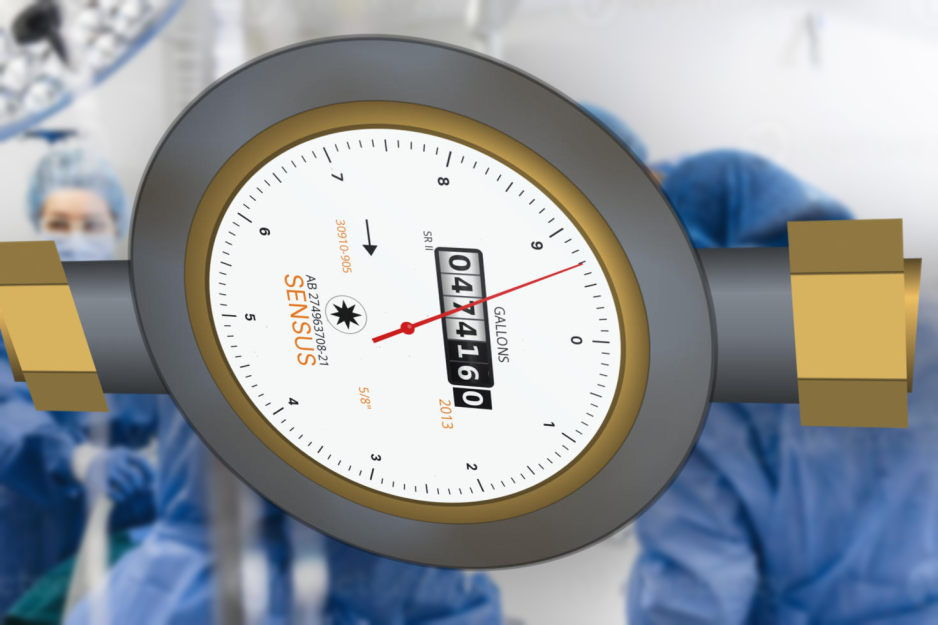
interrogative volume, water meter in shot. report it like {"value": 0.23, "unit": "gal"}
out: {"value": 474159.3, "unit": "gal"}
